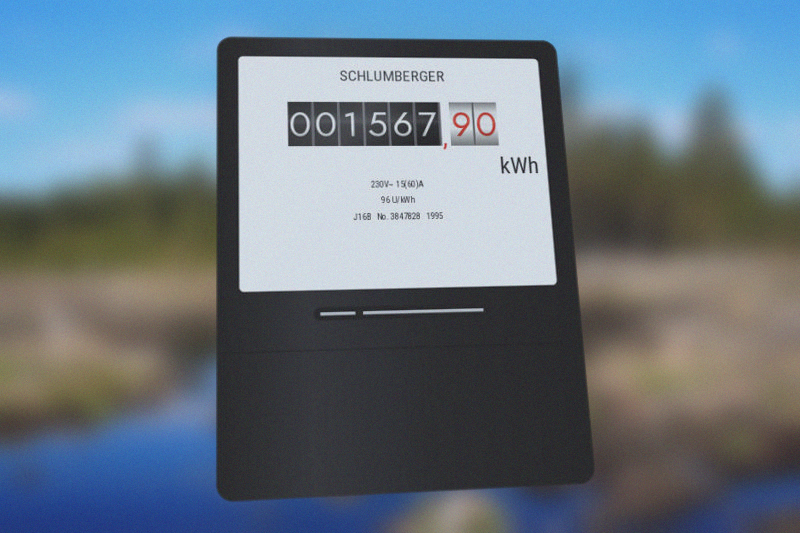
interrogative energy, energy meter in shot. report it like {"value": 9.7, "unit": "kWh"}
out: {"value": 1567.90, "unit": "kWh"}
